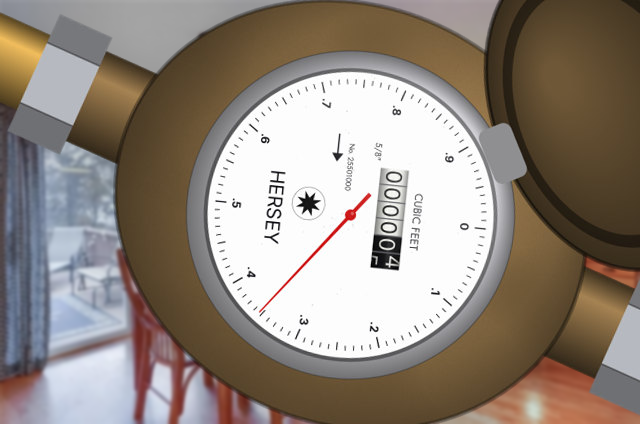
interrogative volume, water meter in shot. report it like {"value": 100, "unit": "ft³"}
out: {"value": 4.35, "unit": "ft³"}
